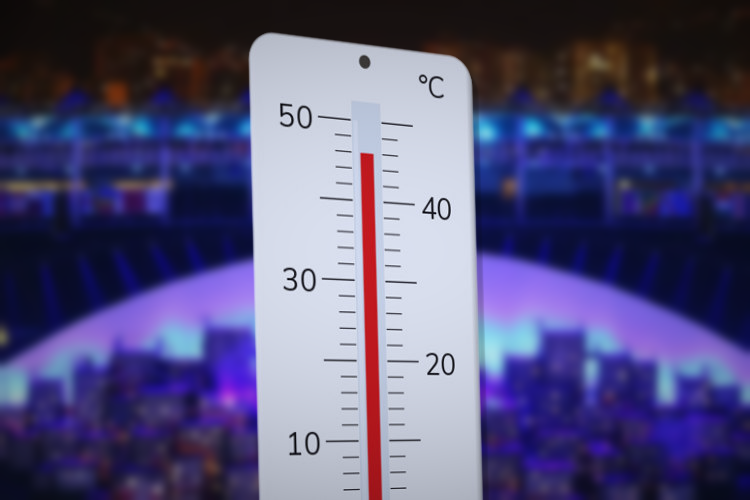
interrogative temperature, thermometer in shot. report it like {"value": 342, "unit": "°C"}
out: {"value": 46, "unit": "°C"}
